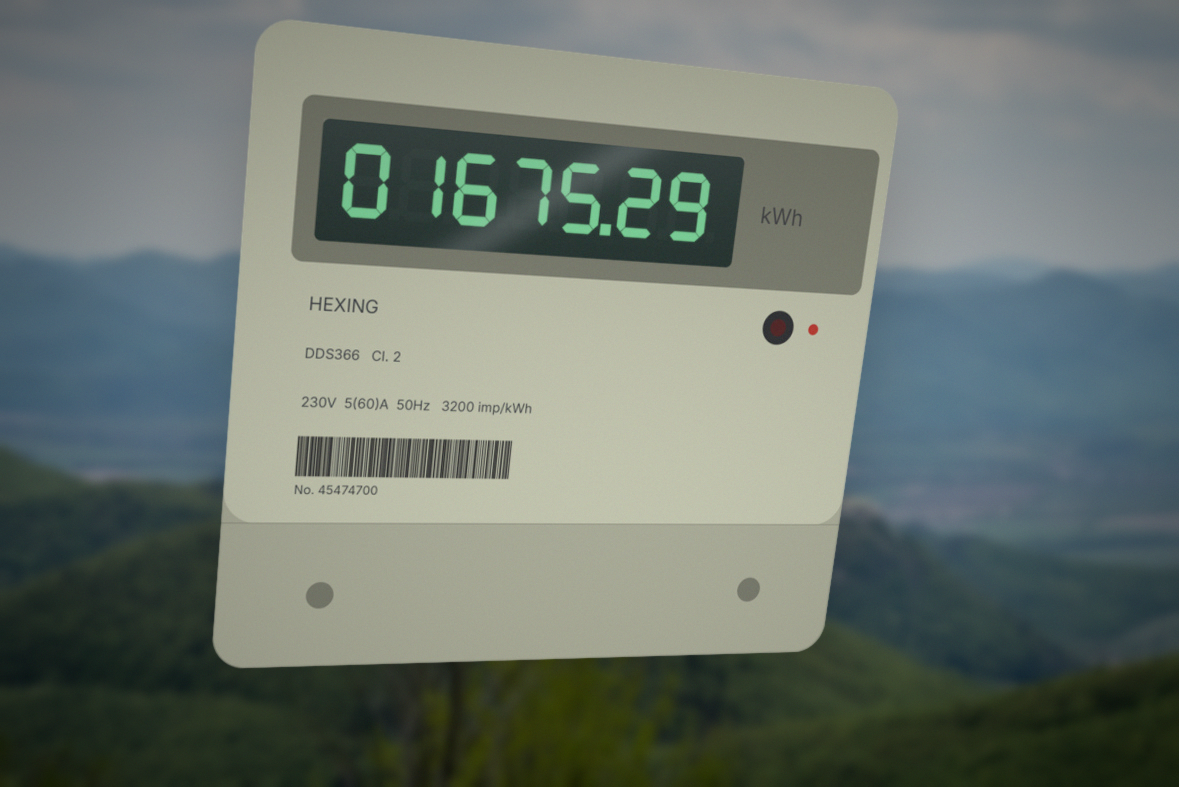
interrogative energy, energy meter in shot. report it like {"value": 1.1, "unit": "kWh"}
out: {"value": 1675.29, "unit": "kWh"}
